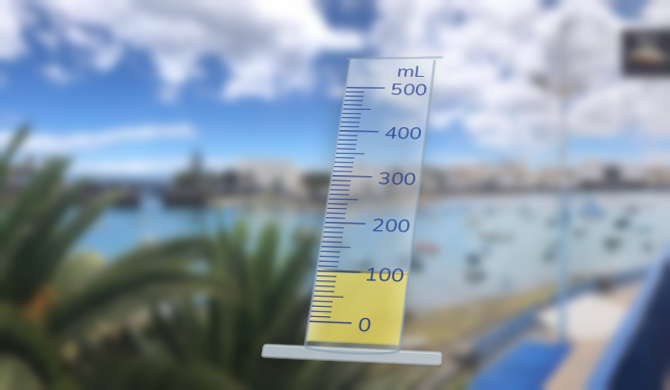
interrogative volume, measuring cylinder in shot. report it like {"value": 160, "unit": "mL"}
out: {"value": 100, "unit": "mL"}
